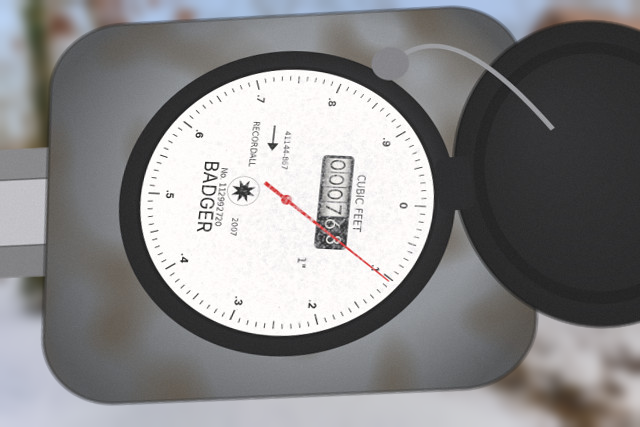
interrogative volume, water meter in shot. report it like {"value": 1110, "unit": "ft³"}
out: {"value": 768.10, "unit": "ft³"}
